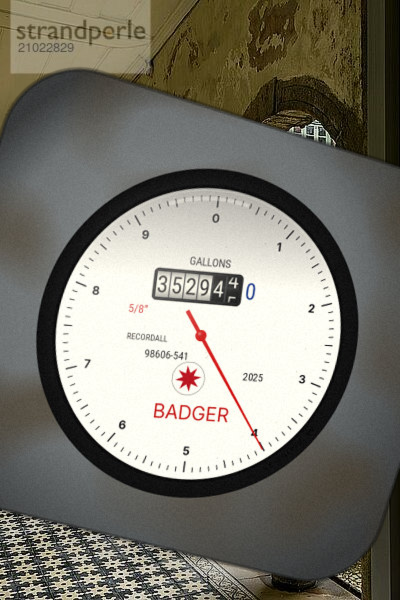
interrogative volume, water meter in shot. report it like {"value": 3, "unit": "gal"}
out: {"value": 3529444.0, "unit": "gal"}
